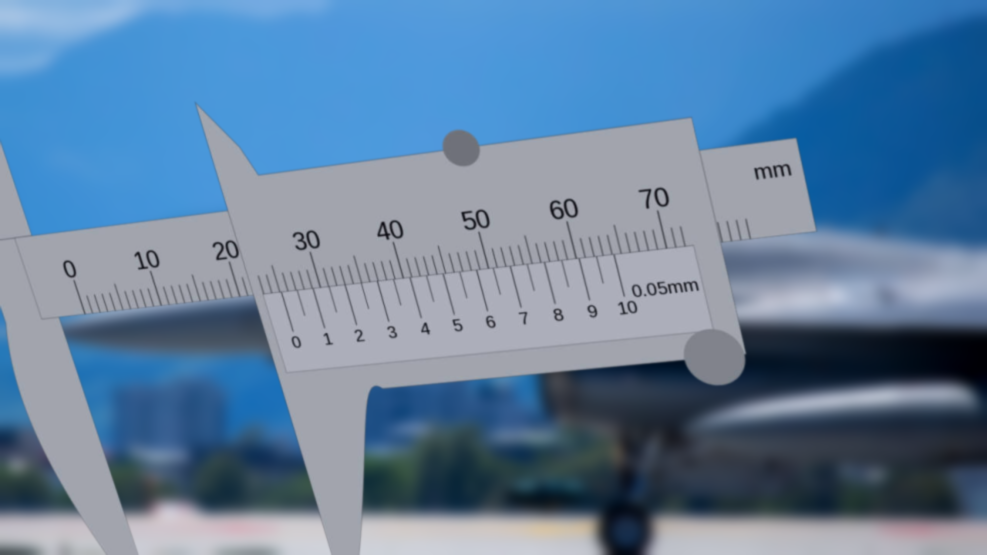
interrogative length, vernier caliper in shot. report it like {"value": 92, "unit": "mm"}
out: {"value": 25.2, "unit": "mm"}
